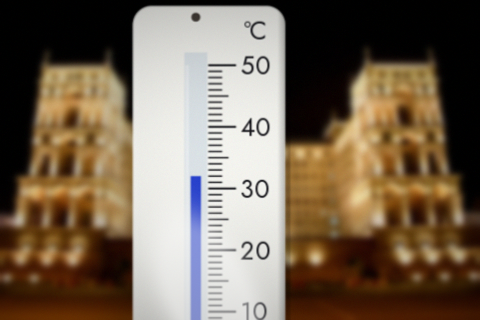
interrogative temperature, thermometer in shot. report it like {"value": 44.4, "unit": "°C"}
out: {"value": 32, "unit": "°C"}
